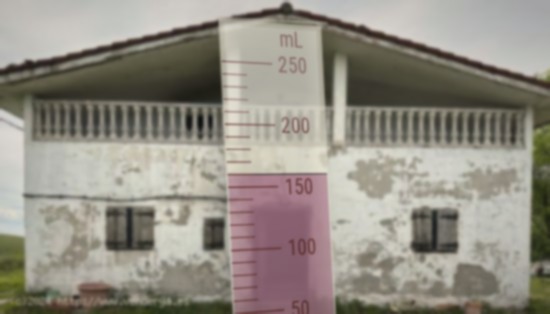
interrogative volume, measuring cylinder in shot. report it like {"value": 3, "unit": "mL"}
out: {"value": 160, "unit": "mL"}
